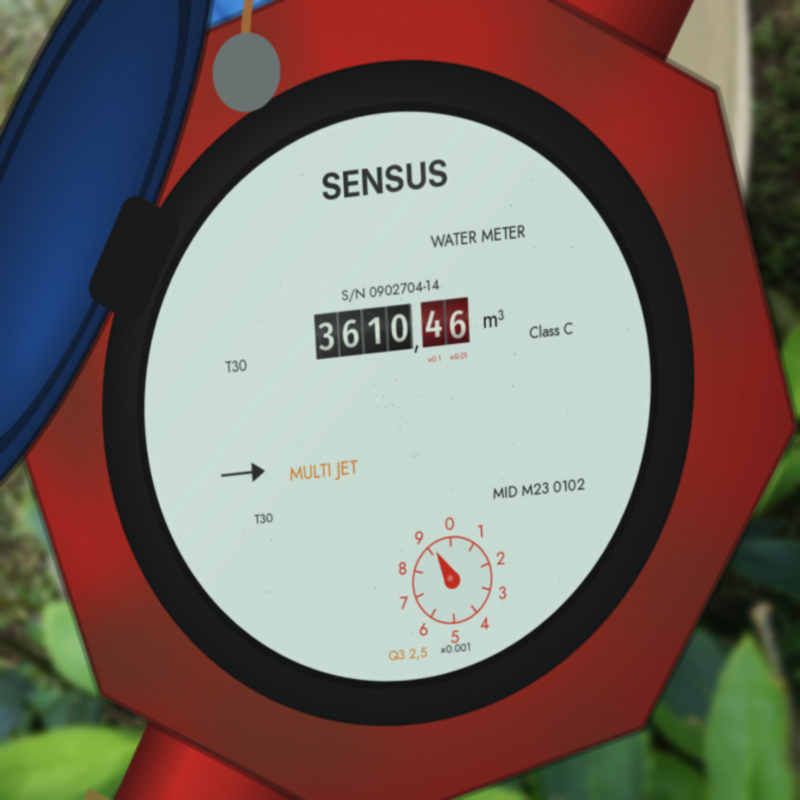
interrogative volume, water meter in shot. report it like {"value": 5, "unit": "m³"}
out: {"value": 3610.459, "unit": "m³"}
